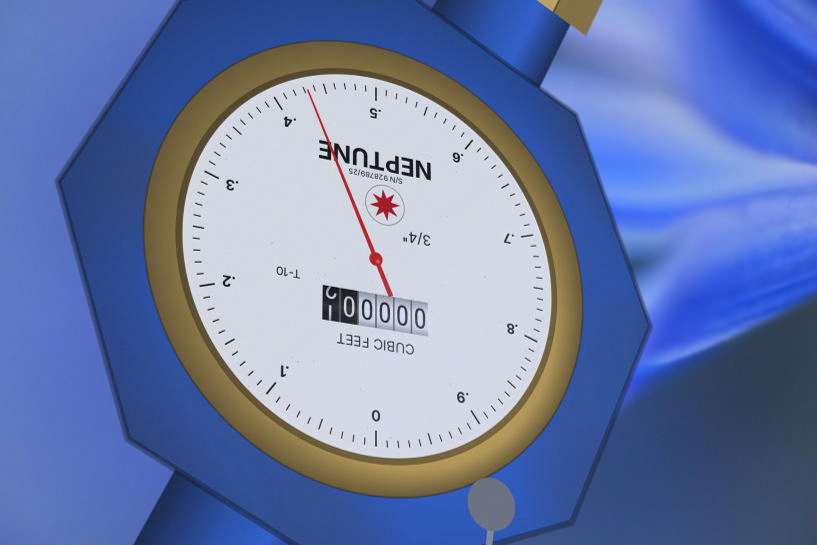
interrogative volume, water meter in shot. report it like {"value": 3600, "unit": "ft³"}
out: {"value": 1.43, "unit": "ft³"}
